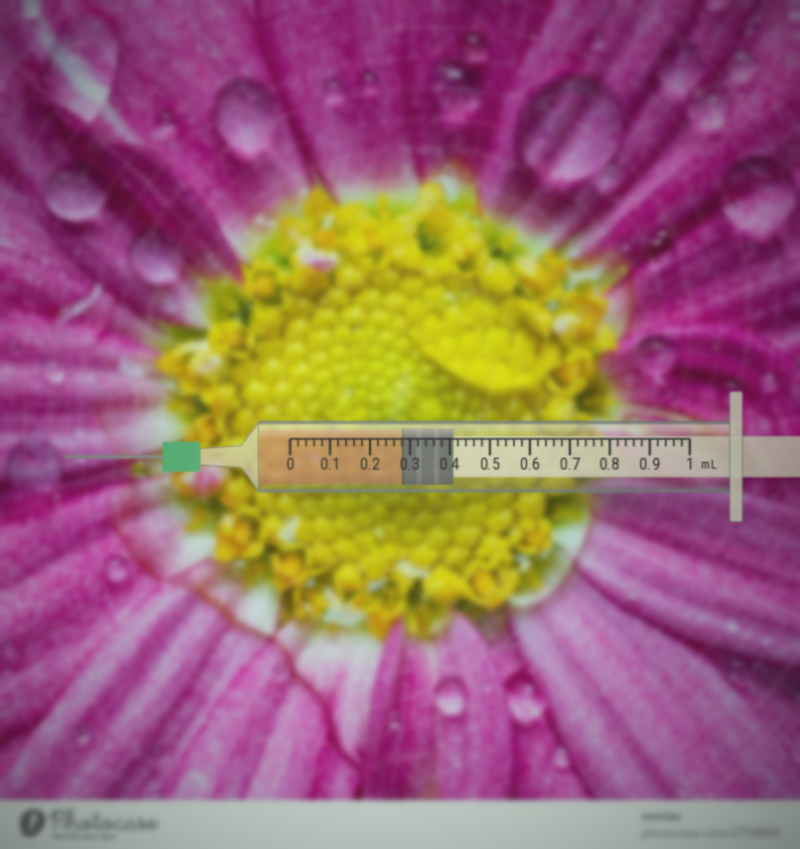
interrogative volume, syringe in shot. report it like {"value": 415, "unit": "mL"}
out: {"value": 0.28, "unit": "mL"}
